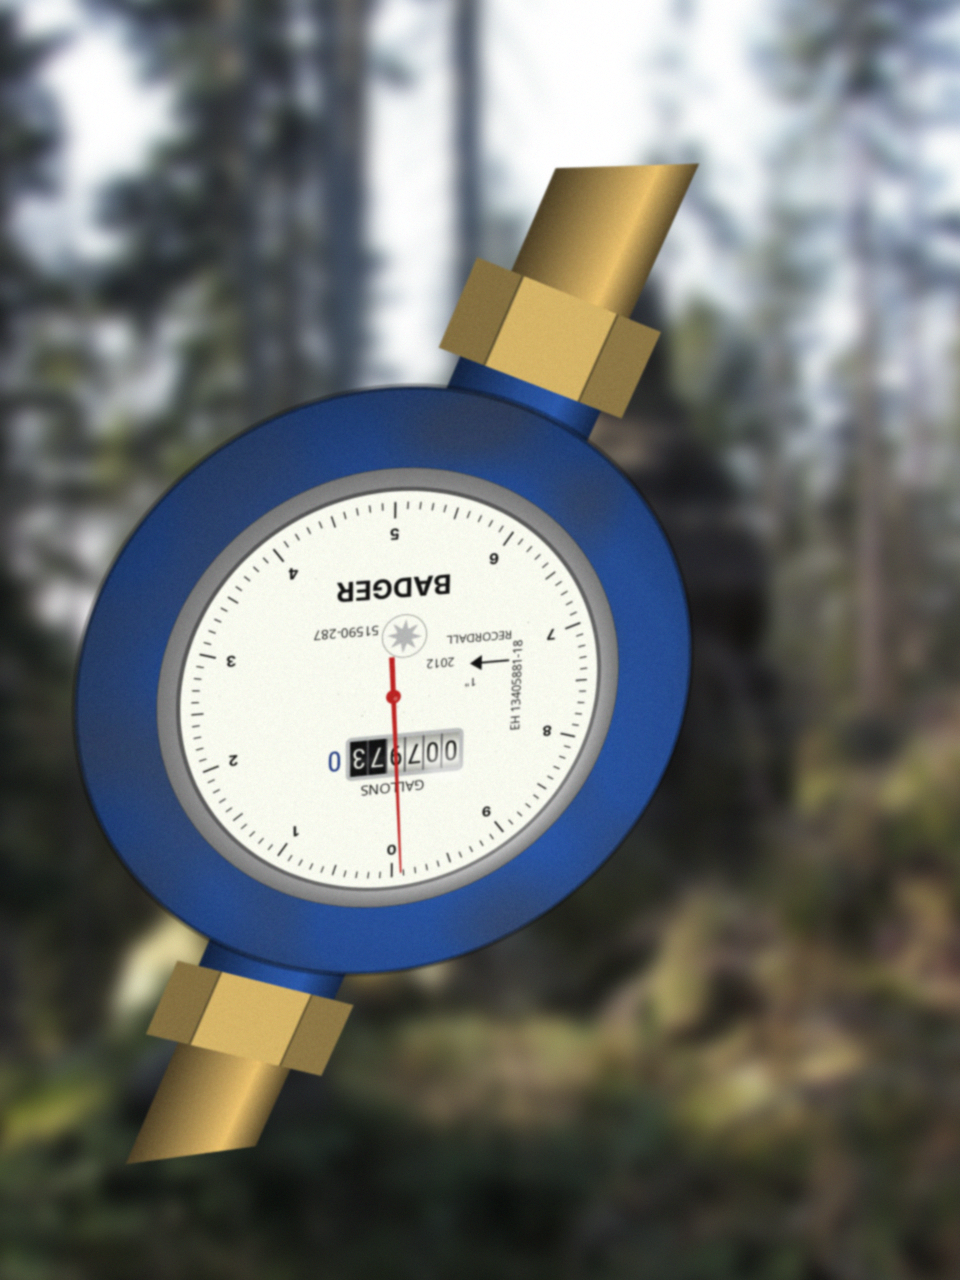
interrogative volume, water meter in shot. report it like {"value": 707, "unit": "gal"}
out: {"value": 79729.9, "unit": "gal"}
